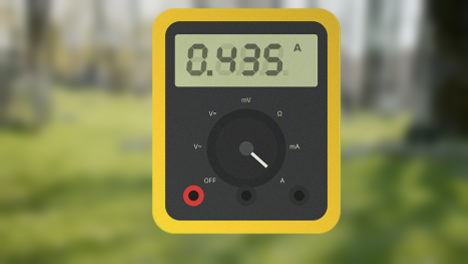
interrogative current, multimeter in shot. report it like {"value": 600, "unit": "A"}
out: {"value": 0.435, "unit": "A"}
